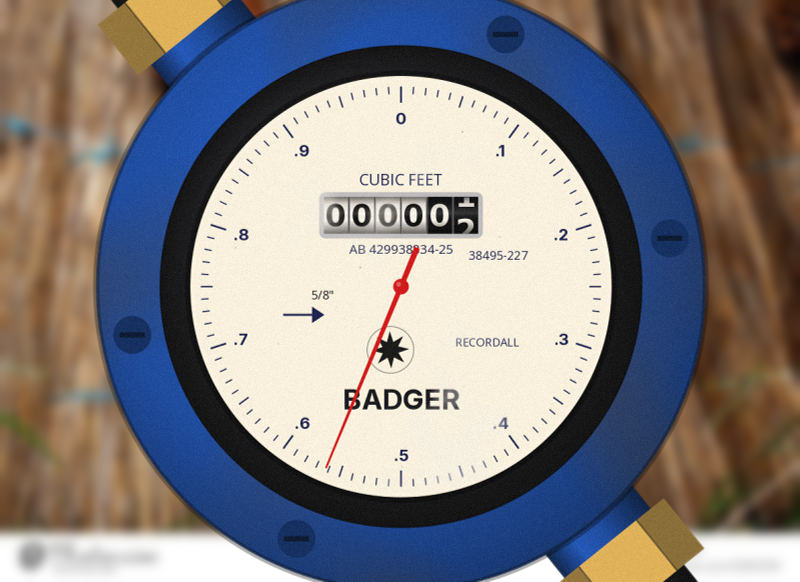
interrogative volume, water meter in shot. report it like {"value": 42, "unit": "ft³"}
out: {"value": 1.56, "unit": "ft³"}
